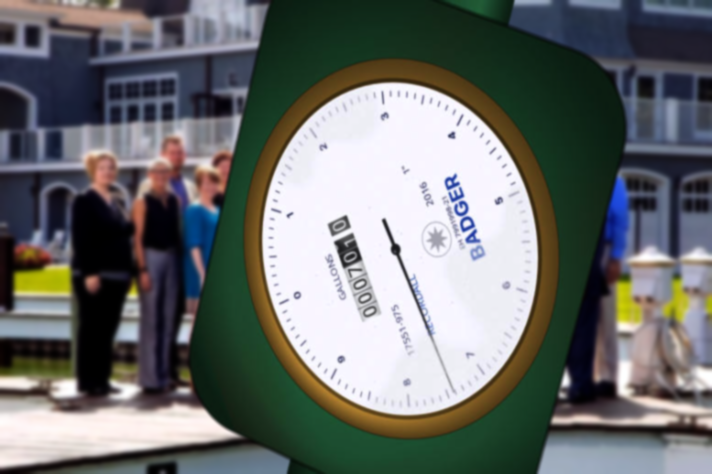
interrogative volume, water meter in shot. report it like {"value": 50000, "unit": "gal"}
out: {"value": 7007.4, "unit": "gal"}
